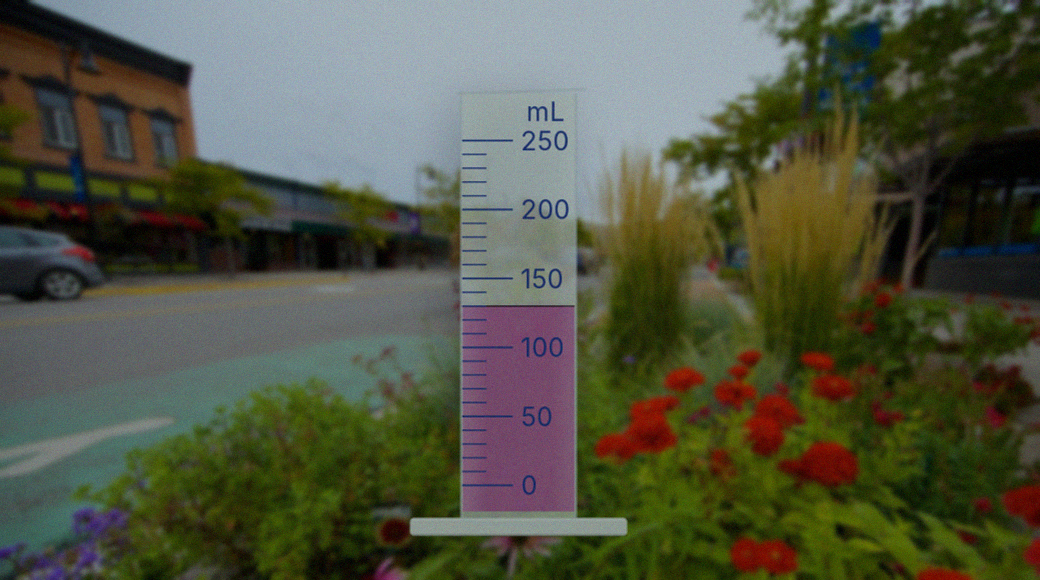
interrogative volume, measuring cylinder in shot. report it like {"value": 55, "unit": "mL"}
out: {"value": 130, "unit": "mL"}
